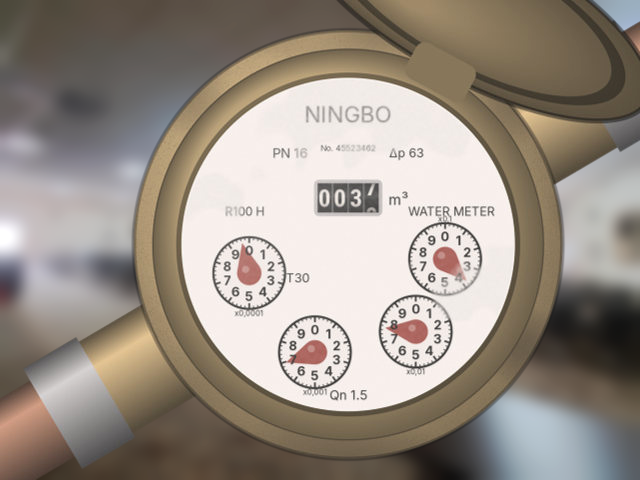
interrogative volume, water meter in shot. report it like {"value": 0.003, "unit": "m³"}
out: {"value": 37.3769, "unit": "m³"}
